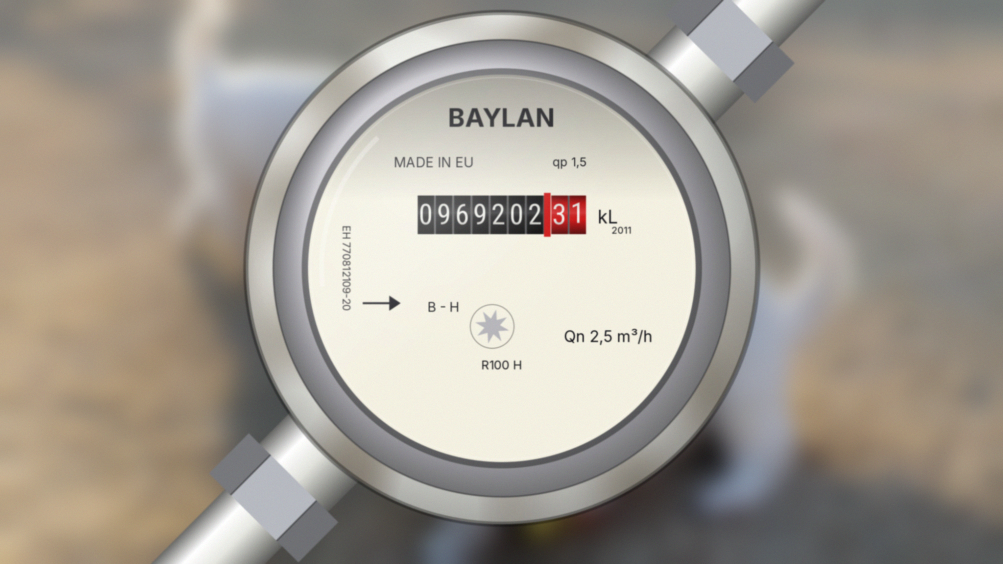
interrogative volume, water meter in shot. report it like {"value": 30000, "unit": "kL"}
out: {"value": 969202.31, "unit": "kL"}
